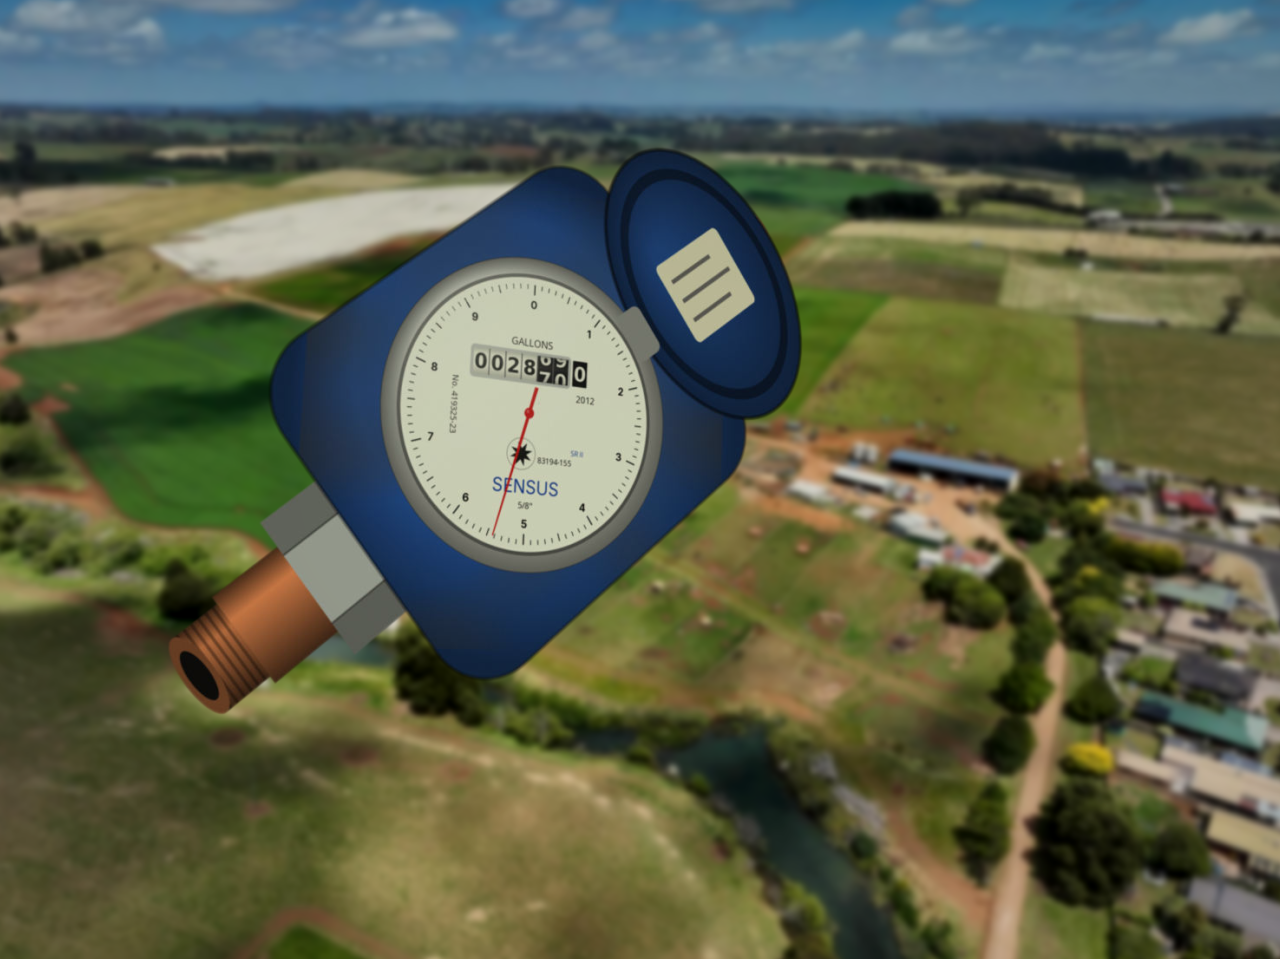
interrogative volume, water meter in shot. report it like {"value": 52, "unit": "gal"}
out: {"value": 28695.4, "unit": "gal"}
